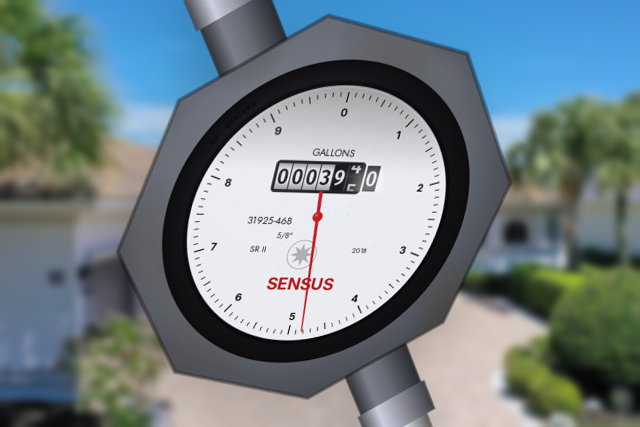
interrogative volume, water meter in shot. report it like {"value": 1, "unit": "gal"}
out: {"value": 3944.8, "unit": "gal"}
